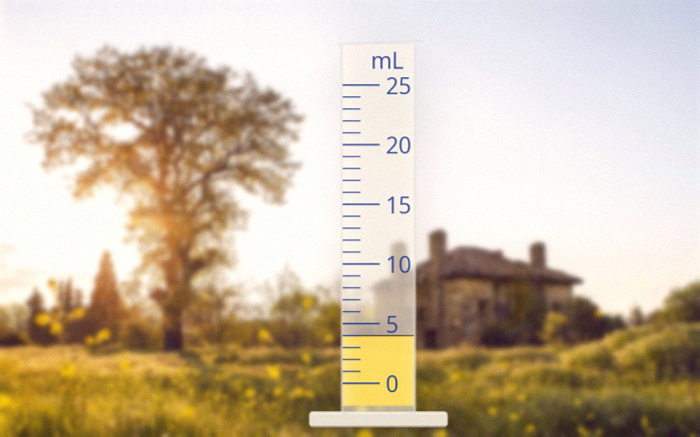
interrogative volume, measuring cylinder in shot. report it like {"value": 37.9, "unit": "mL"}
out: {"value": 4, "unit": "mL"}
